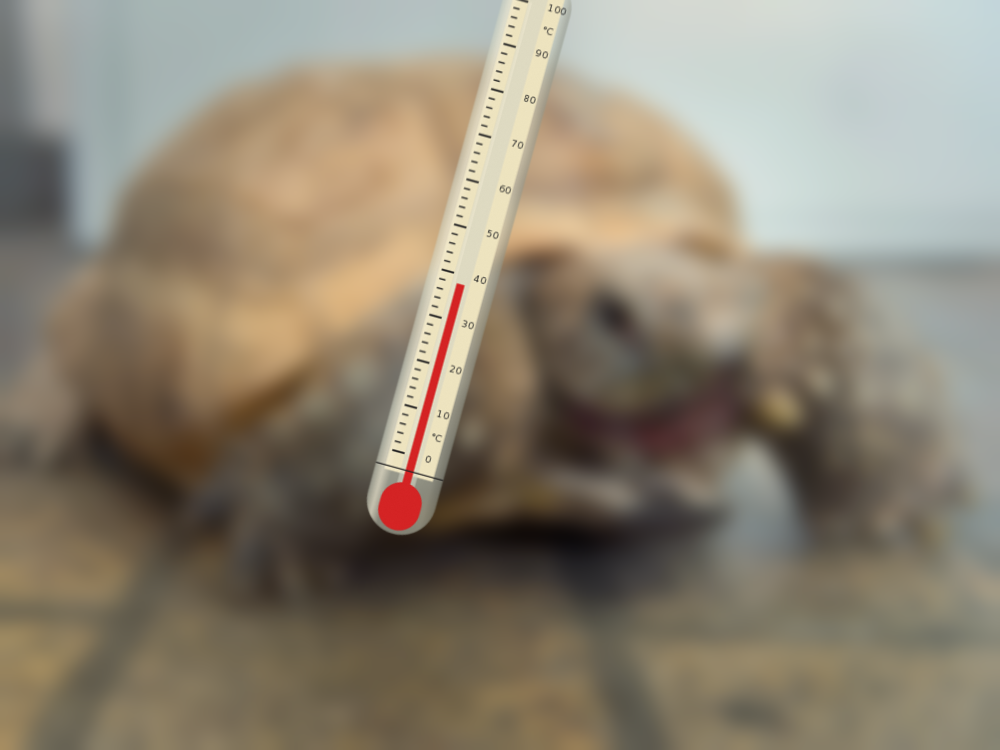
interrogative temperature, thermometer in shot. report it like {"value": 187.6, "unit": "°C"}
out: {"value": 38, "unit": "°C"}
